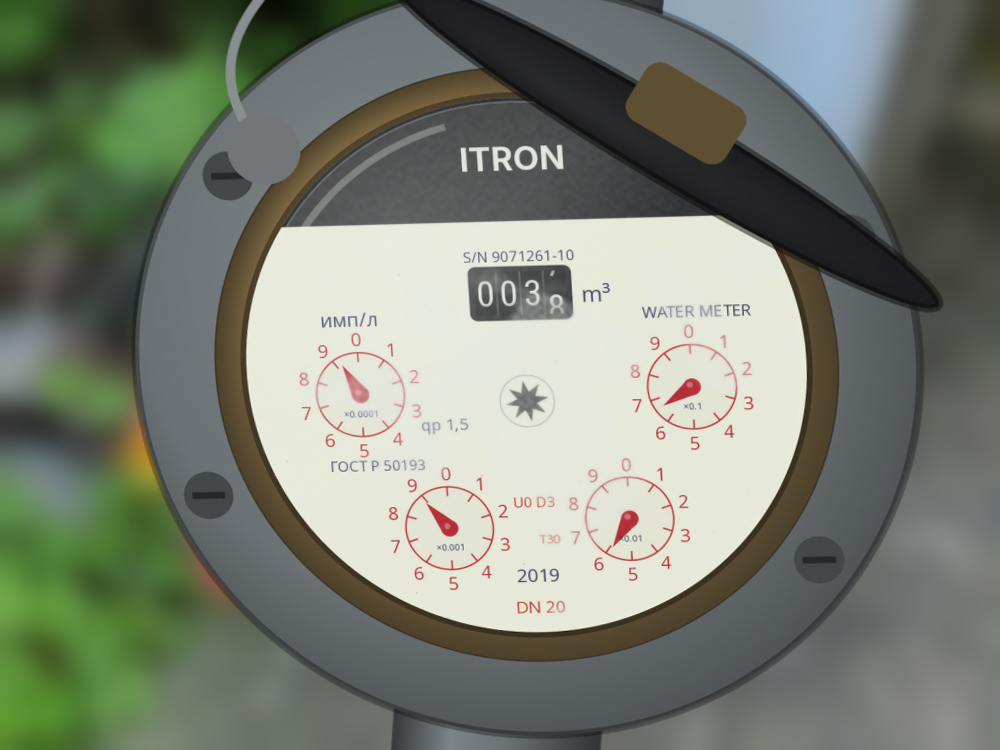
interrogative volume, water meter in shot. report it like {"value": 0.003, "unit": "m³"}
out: {"value": 37.6589, "unit": "m³"}
